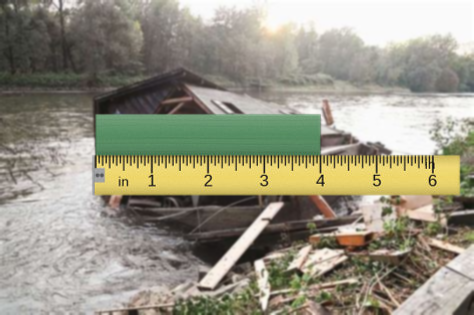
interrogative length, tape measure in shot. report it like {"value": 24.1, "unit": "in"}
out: {"value": 4, "unit": "in"}
